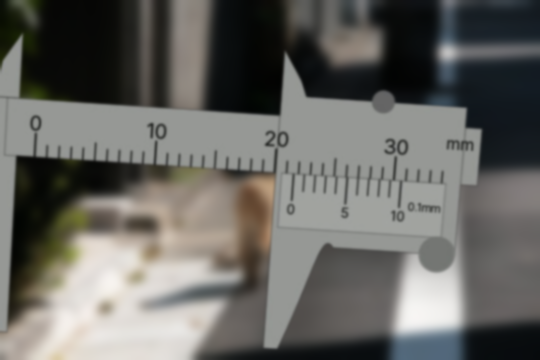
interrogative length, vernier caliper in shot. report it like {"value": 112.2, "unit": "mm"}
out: {"value": 21.6, "unit": "mm"}
